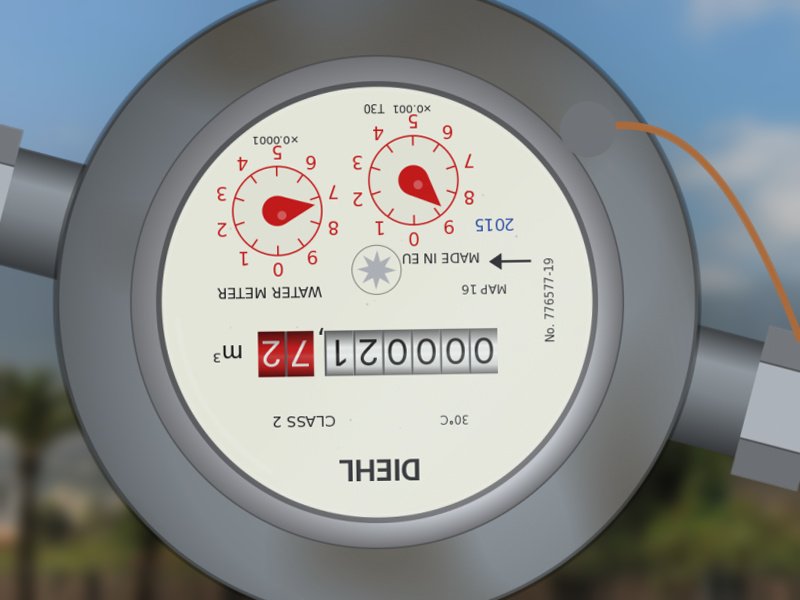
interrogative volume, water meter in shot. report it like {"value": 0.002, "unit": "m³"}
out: {"value": 21.7287, "unit": "m³"}
